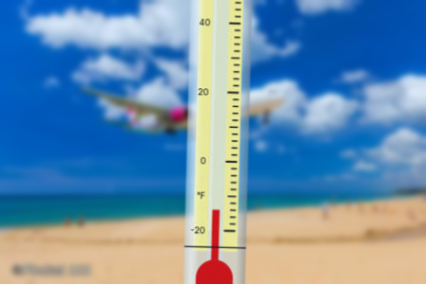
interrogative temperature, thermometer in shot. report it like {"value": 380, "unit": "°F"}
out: {"value": -14, "unit": "°F"}
